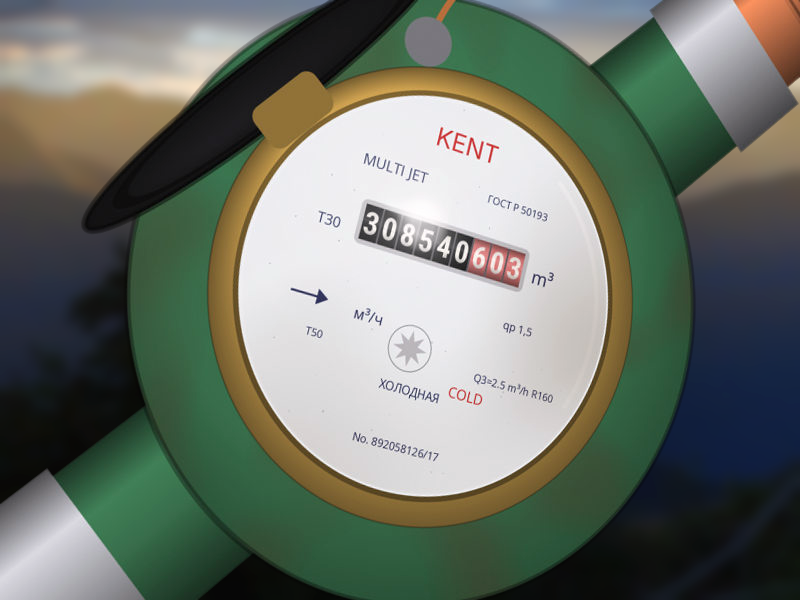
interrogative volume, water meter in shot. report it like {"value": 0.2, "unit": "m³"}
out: {"value": 308540.603, "unit": "m³"}
